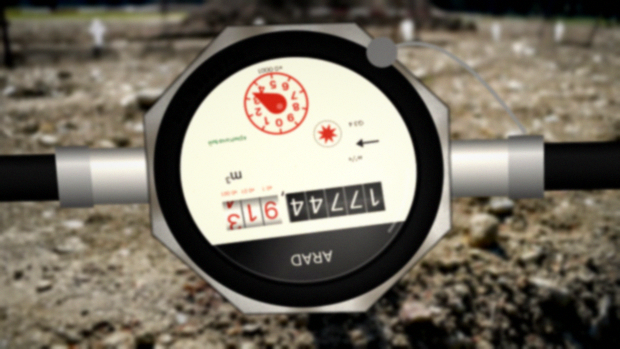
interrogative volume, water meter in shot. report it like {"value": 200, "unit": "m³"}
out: {"value": 17744.9133, "unit": "m³"}
